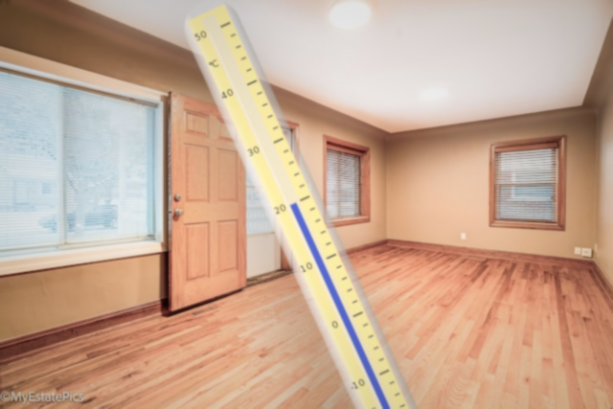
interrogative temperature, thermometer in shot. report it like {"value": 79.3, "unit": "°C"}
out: {"value": 20, "unit": "°C"}
